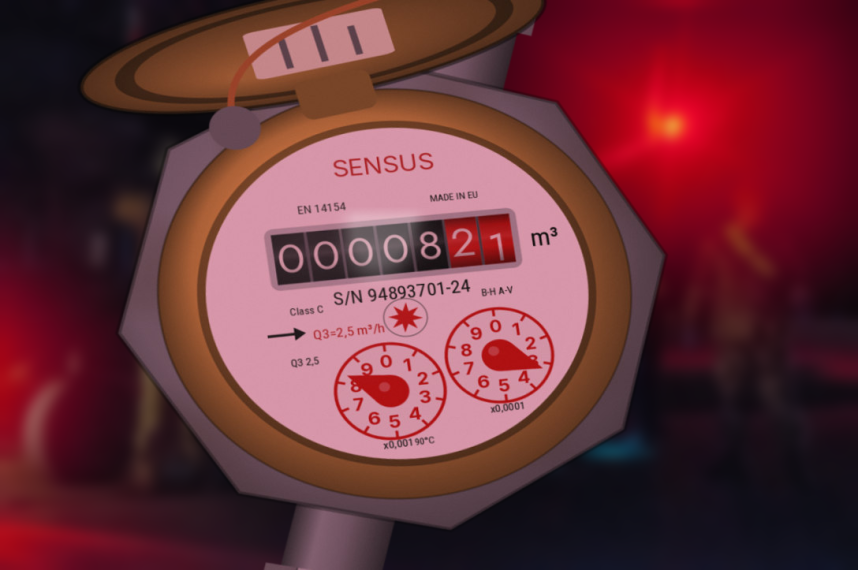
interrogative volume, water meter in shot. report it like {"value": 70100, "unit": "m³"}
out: {"value": 8.2083, "unit": "m³"}
